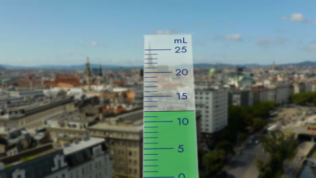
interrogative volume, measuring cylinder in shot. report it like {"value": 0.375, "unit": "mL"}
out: {"value": 12, "unit": "mL"}
